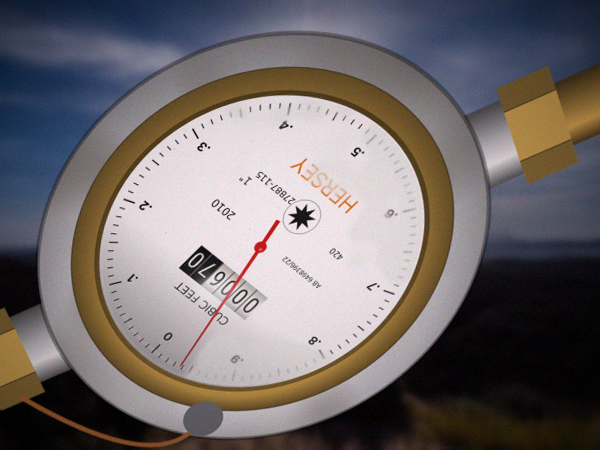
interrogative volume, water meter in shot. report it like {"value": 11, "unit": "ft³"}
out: {"value": 669.96, "unit": "ft³"}
